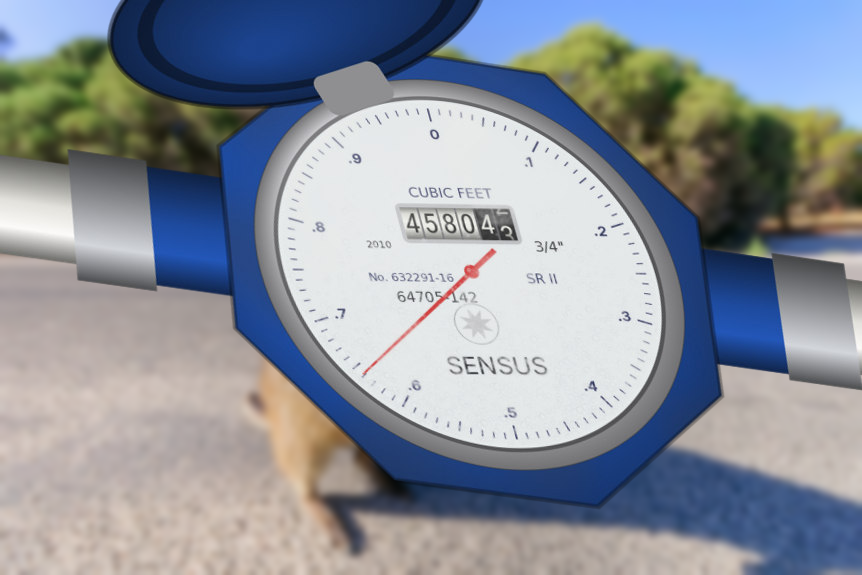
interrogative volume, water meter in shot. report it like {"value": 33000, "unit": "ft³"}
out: {"value": 458042.64, "unit": "ft³"}
